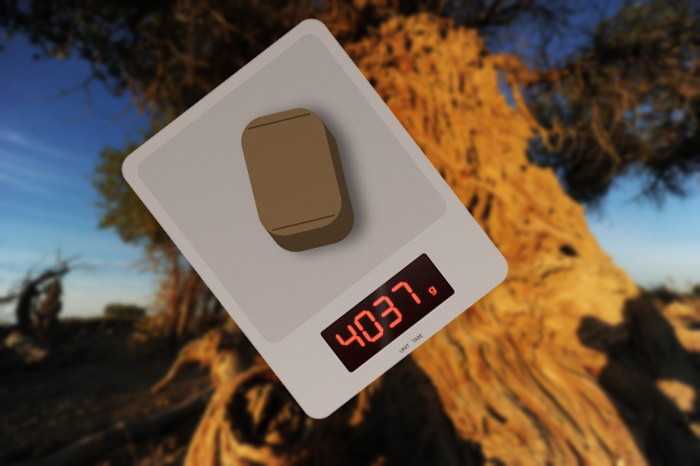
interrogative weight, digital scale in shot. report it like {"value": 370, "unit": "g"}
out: {"value": 4037, "unit": "g"}
